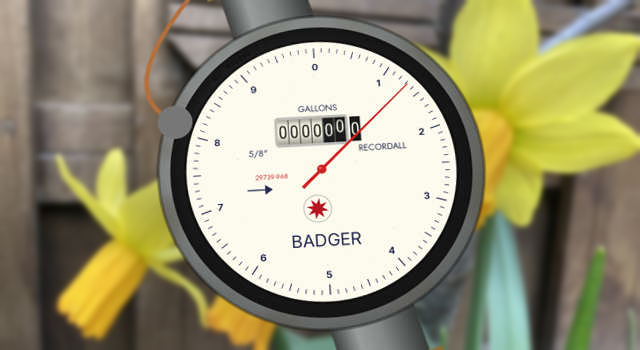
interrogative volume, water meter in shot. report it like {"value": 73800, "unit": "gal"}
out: {"value": 1.3, "unit": "gal"}
